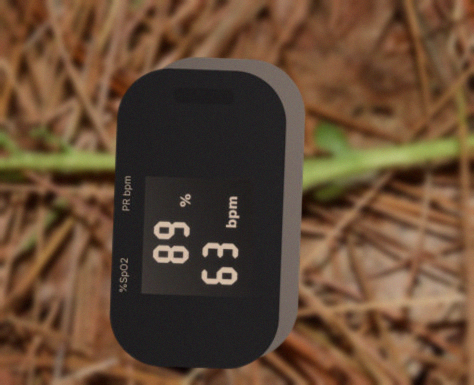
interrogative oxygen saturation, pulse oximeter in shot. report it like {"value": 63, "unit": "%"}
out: {"value": 89, "unit": "%"}
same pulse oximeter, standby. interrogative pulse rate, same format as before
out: {"value": 63, "unit": "bpm"}
